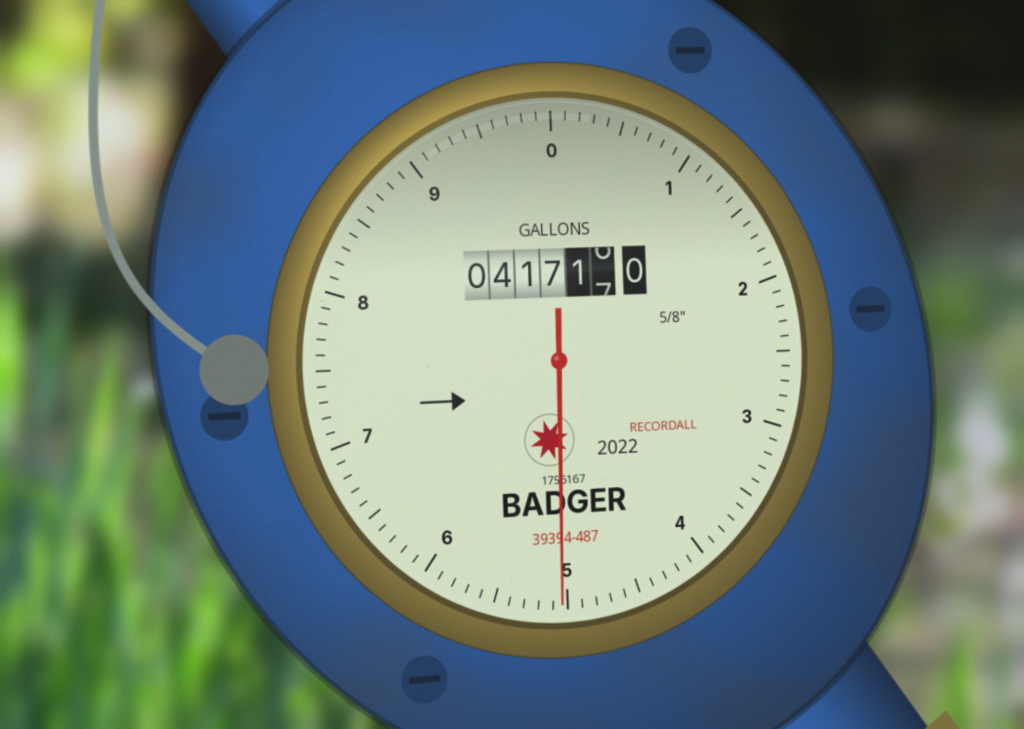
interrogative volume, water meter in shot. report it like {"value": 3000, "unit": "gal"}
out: {"value": 417165.0, "unit": "gal"}
